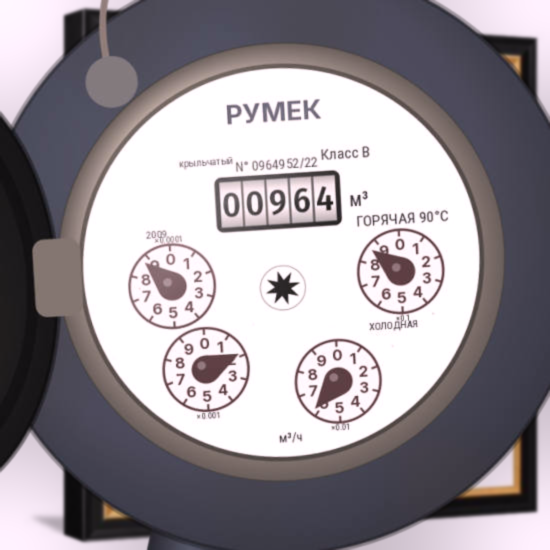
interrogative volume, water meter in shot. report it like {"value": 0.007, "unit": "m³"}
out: {"value": 964.8618, "unit": "m³"}
